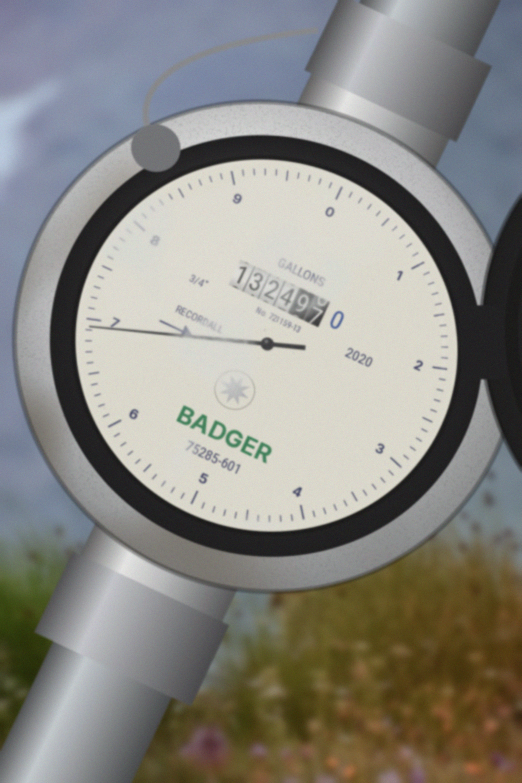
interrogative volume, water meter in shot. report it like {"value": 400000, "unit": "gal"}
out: {"value": 1324966.9, "unit": "gal"}
